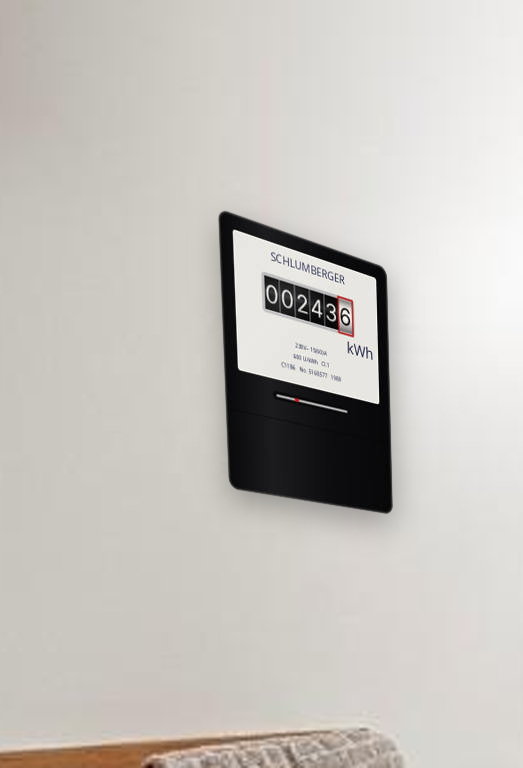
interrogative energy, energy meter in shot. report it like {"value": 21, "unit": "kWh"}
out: {"value": 243.6, "unit": "kWh"}
